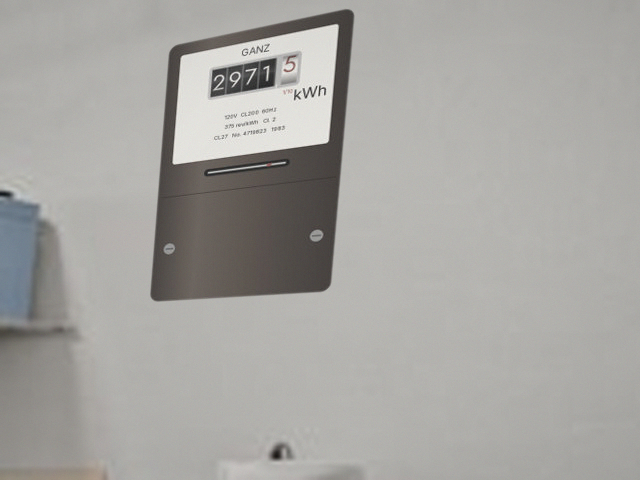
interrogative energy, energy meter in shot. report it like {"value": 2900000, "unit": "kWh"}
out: {"value": 2971.5, "unit": "kWh"}
